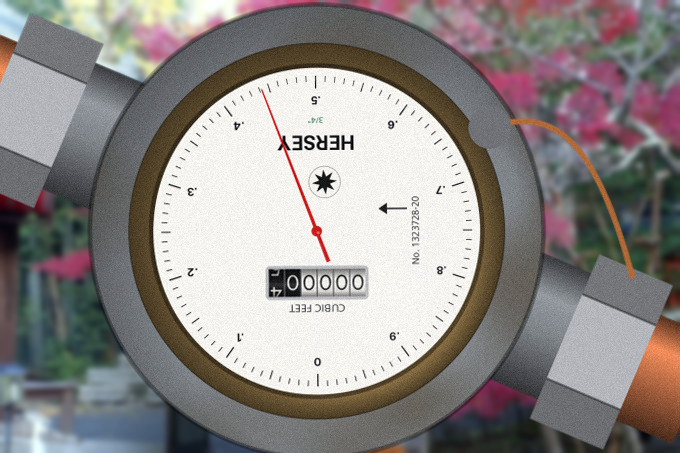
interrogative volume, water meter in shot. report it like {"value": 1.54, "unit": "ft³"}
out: {"value": 4.44, "unit": "ft³"}
